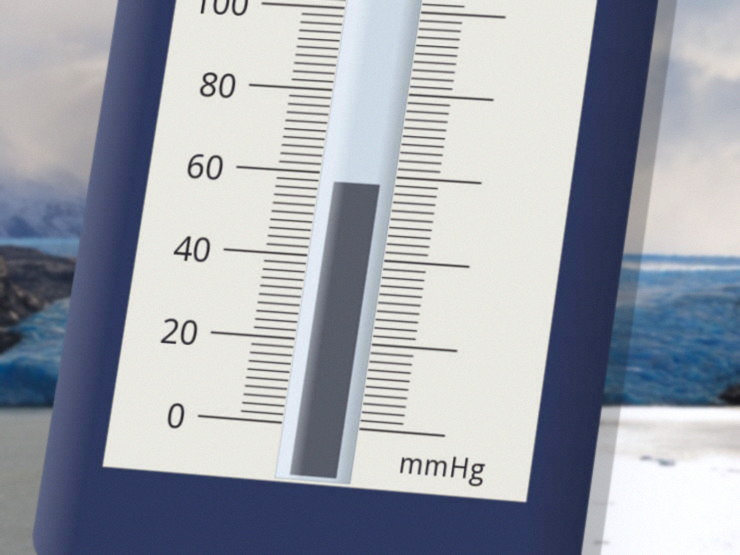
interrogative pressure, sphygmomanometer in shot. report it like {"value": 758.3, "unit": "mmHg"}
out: {"value": 58, "unit": "mmHg"}
